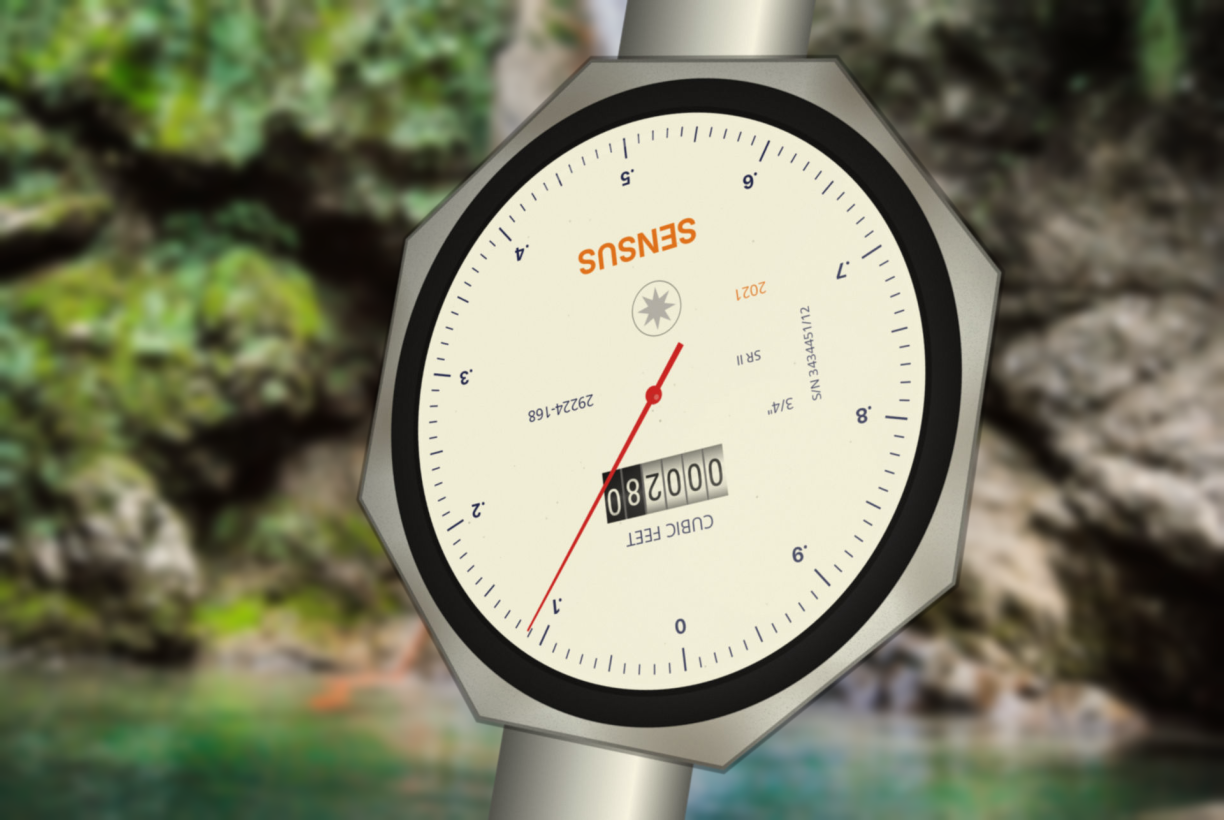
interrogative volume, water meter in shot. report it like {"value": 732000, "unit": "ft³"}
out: {"value": 280.11, "unit": "ft³"}
